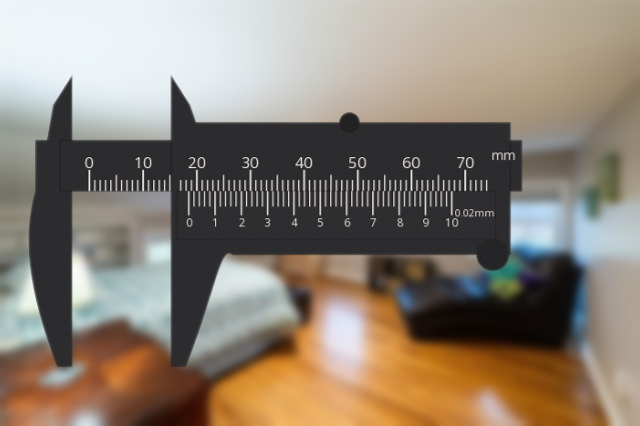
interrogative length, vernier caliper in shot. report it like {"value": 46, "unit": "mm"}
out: {"value": 18.5, "unit": "mm"}
